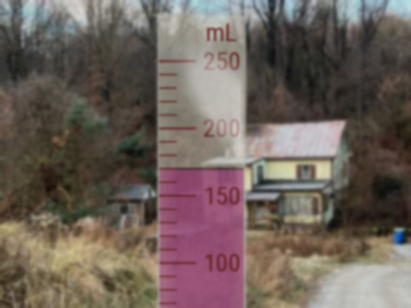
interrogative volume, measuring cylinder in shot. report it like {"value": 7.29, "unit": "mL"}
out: {"value": 170, "unit": "mL"}
